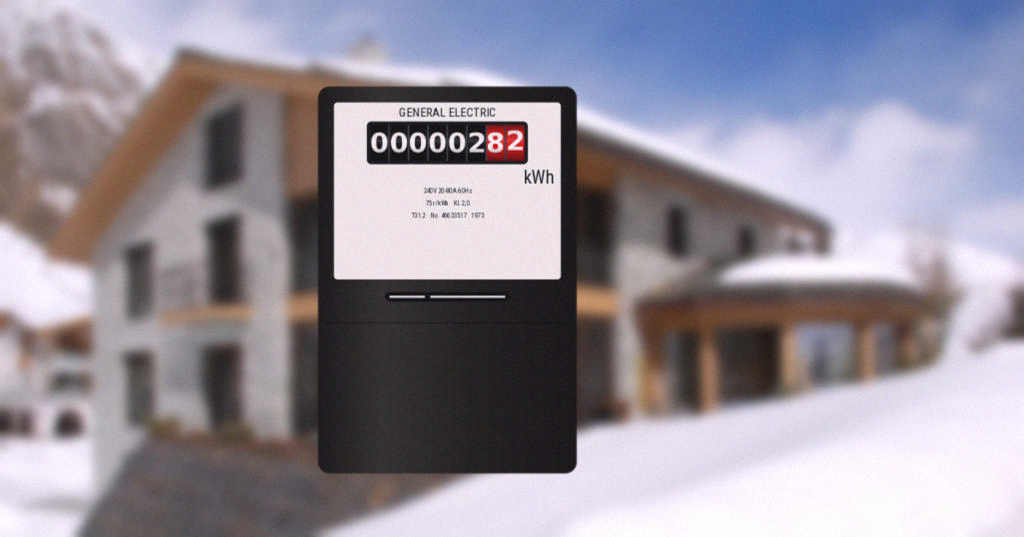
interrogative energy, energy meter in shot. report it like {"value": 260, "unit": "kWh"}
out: {"value": 2.82, "unit": "kWh"}
